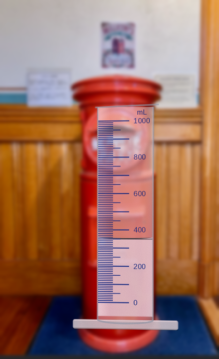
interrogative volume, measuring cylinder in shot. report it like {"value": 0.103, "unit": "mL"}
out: {"value": 350, "unit": "mL"}
